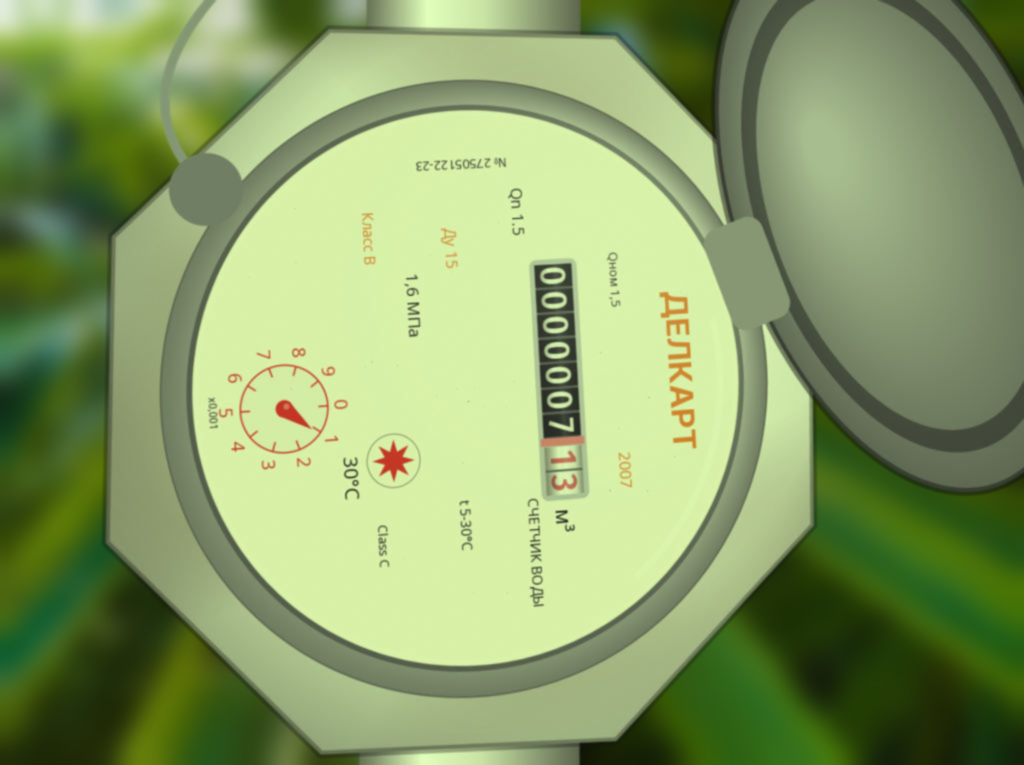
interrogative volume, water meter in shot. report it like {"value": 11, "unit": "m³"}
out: {"value": 7.131, "unit": "m³"}
